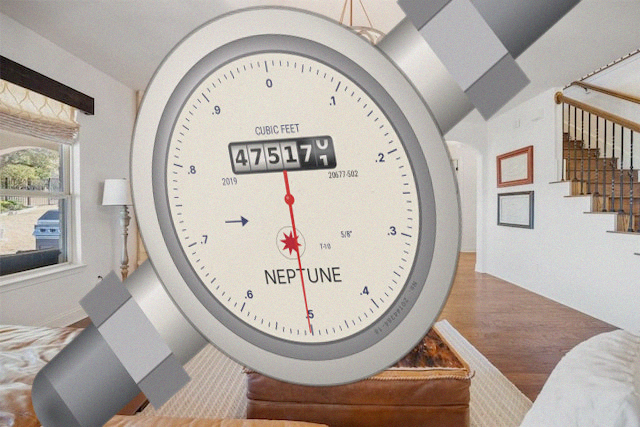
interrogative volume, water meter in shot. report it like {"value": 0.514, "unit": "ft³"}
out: {"value": 475170.50, "unit": "ft³"}
